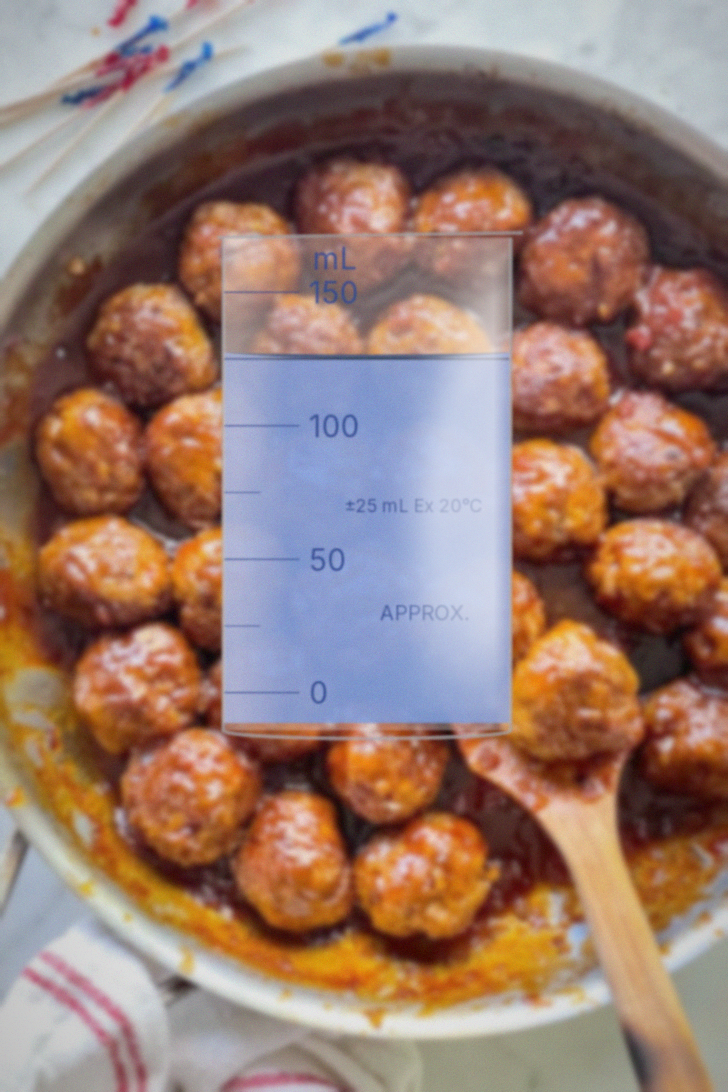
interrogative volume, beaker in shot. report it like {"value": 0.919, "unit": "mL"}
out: {"value": 125, "unit": "mL"}
